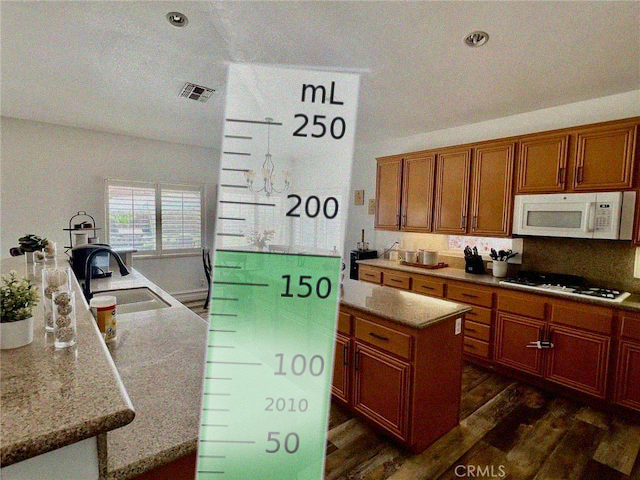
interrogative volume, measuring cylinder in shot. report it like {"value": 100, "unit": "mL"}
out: {"value": 170, "unit": "mL"}
